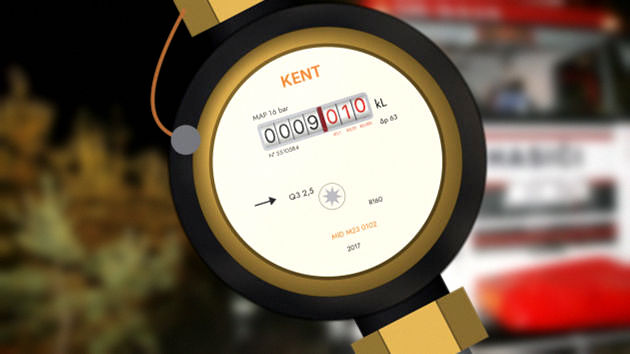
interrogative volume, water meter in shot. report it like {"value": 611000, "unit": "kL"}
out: {"value": 9.010, "unit": "kL"}
